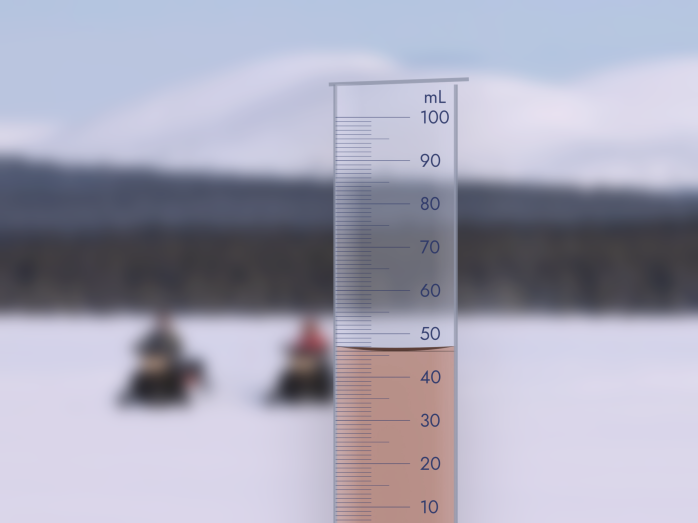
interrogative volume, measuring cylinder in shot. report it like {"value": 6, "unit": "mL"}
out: {"value": 46, "unit": "mL"}
